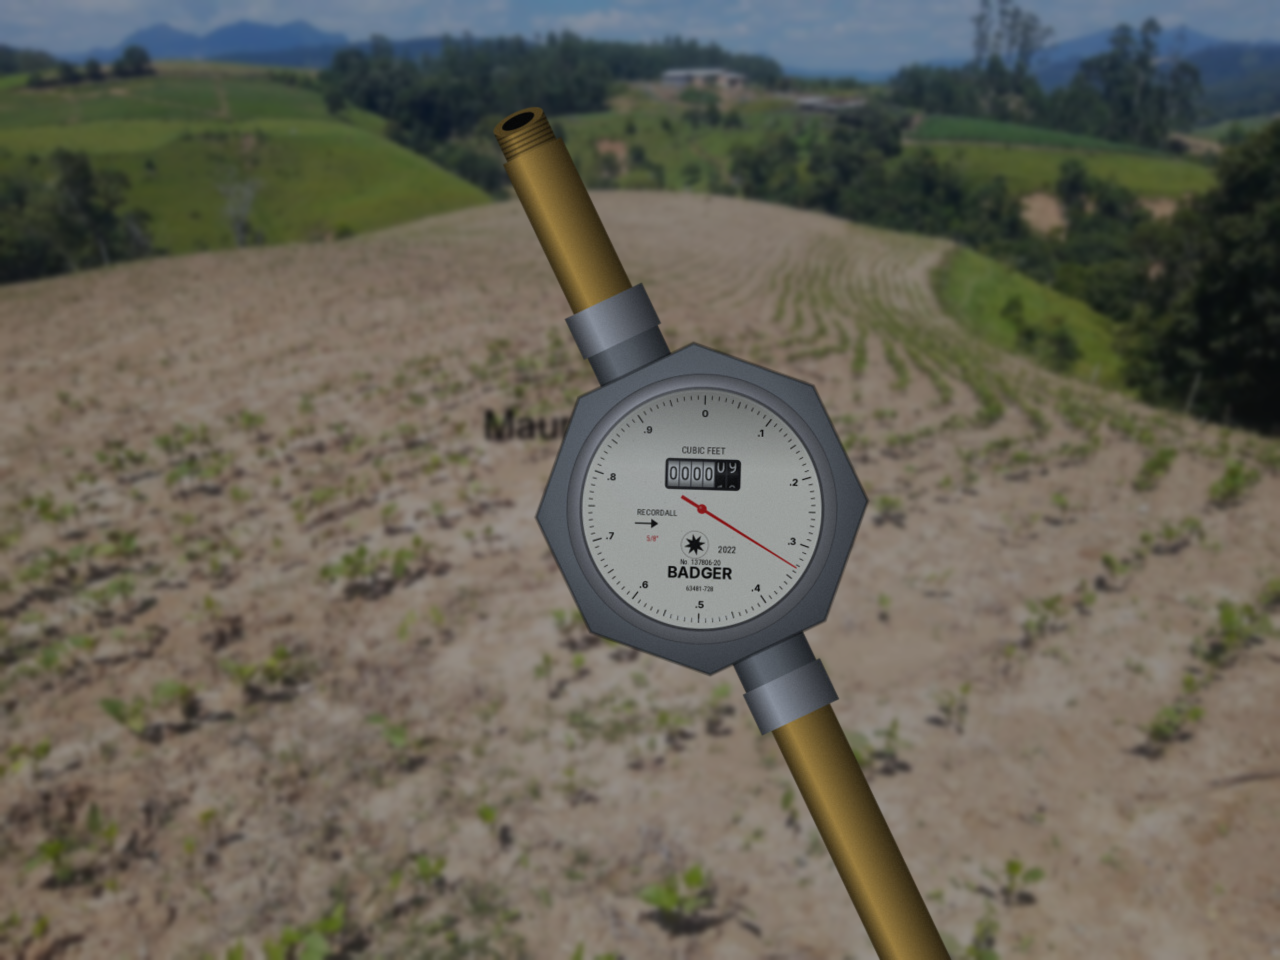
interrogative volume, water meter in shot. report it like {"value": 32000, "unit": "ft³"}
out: {"value": 9.33, "unit": "ft³"}
